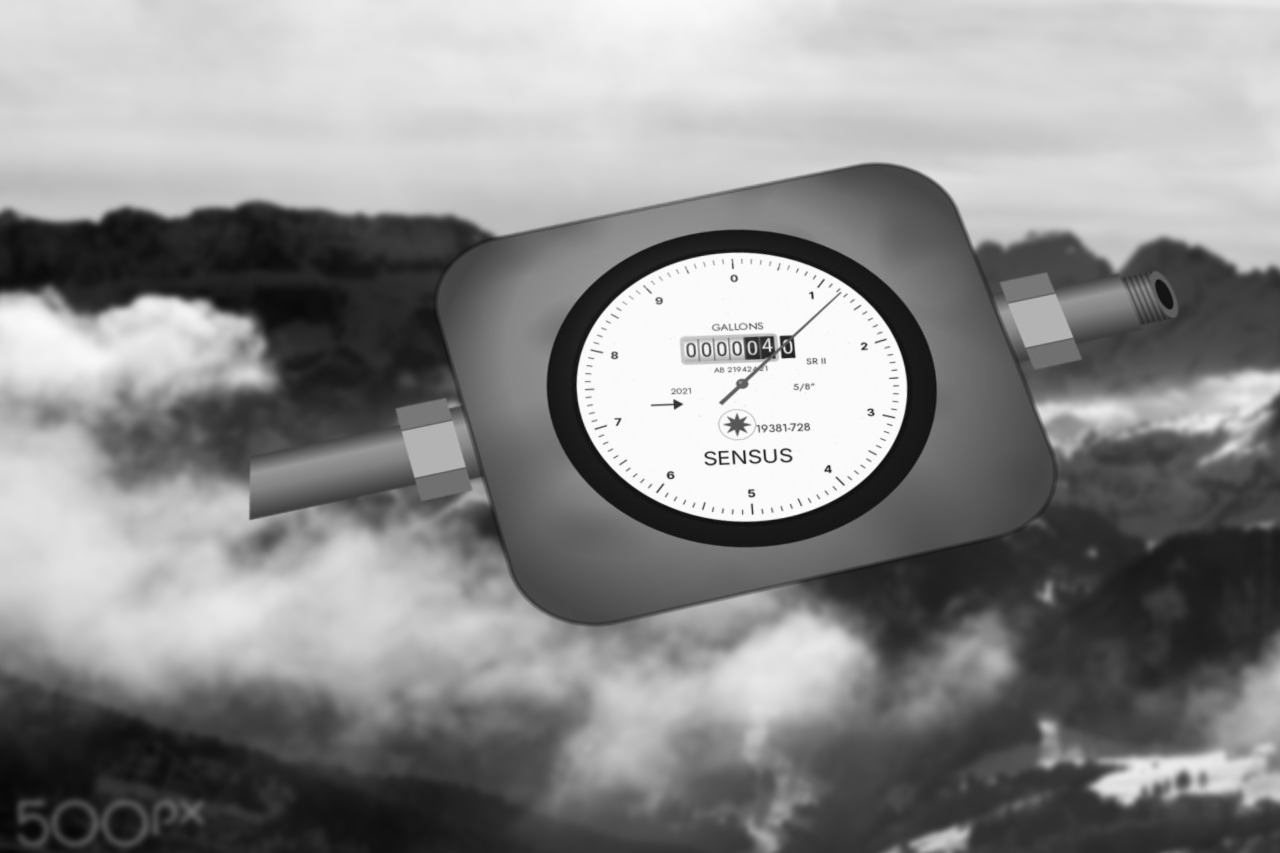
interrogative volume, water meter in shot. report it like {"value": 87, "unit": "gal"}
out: {"value": 41.2, "unit": "gal"}
